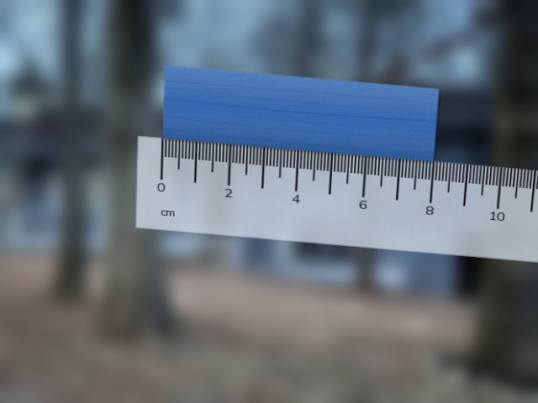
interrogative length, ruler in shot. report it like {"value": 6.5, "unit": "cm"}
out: {"value": 8, "unit": "cm"}
